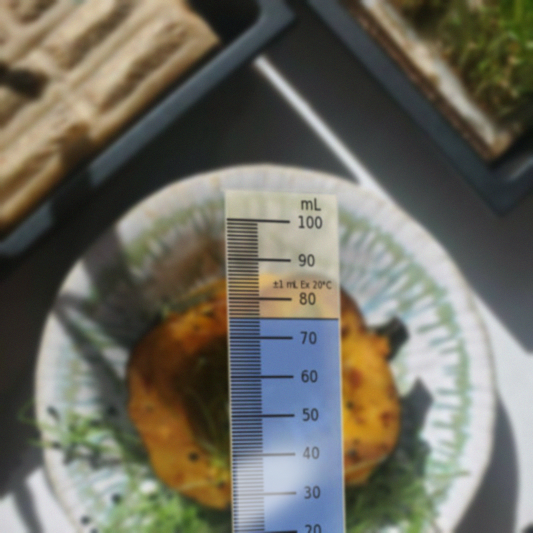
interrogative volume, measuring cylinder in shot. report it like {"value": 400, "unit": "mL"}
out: {"value": 75, "unit": "mL"}
